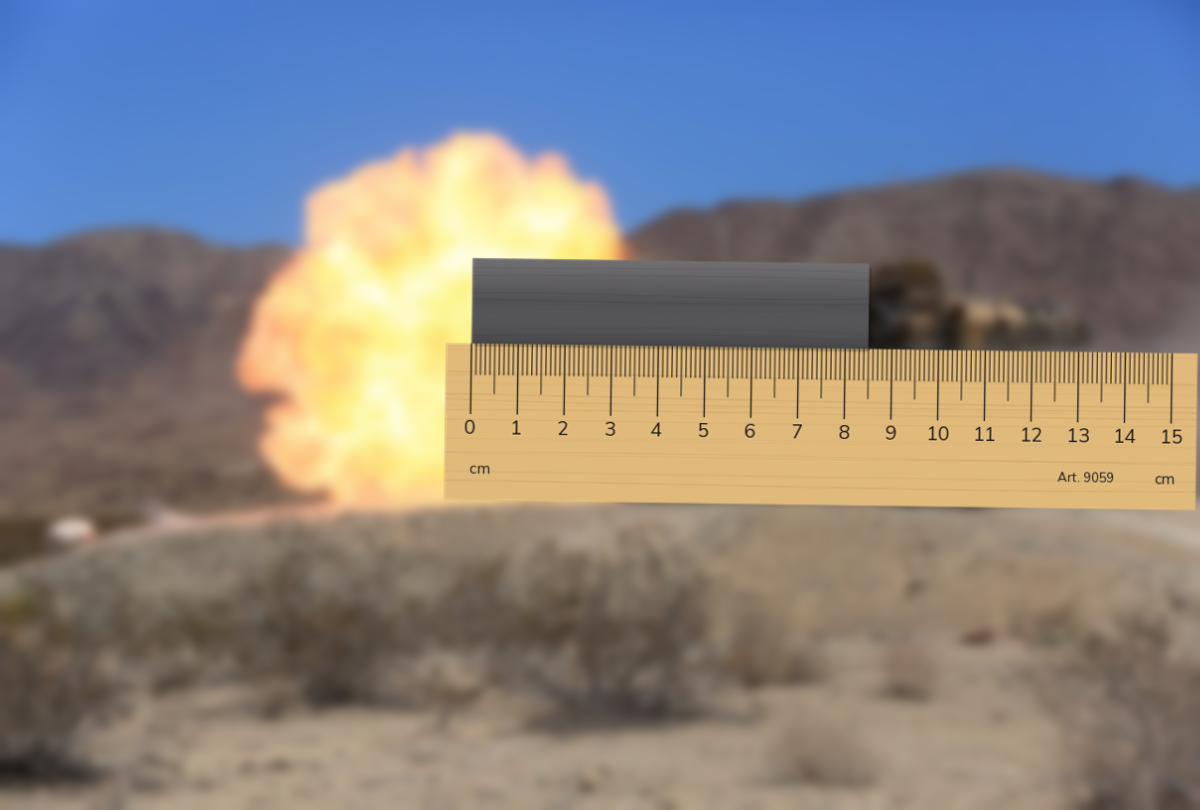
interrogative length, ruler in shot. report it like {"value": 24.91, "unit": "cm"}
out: {"value": 8.5, "unit": "cm"}
